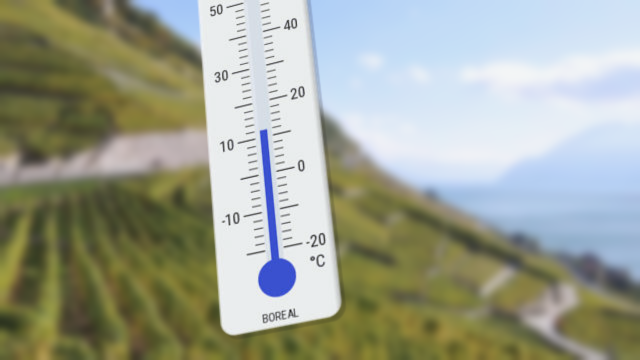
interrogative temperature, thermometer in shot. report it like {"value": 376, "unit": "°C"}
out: {"value": 12, "unit": "°C"}
